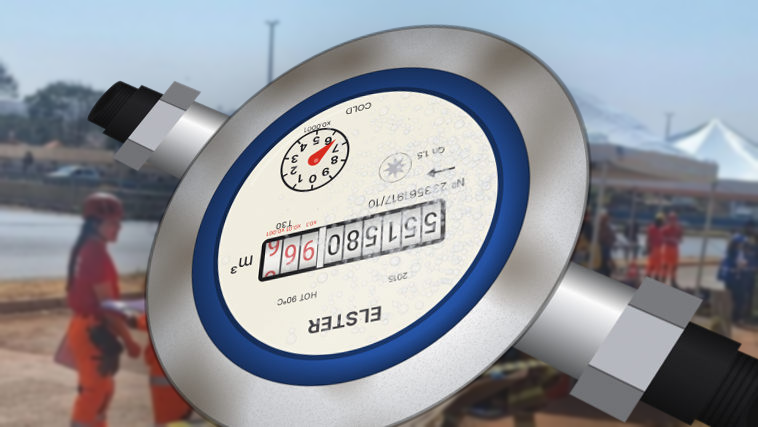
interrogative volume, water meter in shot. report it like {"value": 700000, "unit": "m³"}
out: {"value": 551580.9656, "unit": "m³"}
